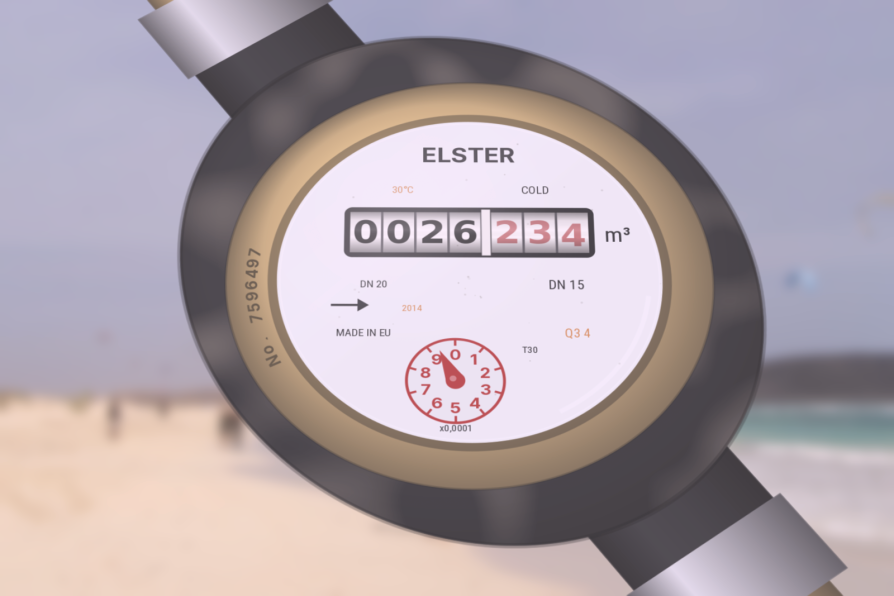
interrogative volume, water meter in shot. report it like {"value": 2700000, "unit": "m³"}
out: {"value": 26.2339, "unit": "m³"}
